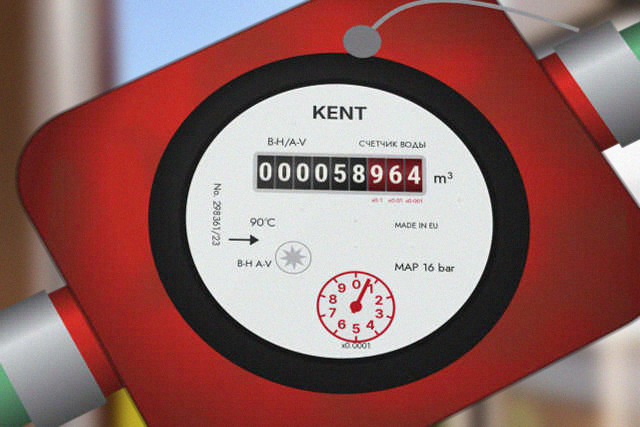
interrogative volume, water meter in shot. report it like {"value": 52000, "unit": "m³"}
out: {"value": 58.9640, "unit": "m³"}
